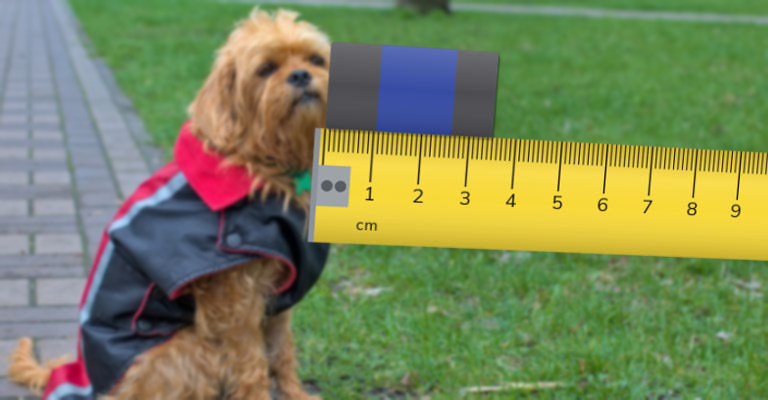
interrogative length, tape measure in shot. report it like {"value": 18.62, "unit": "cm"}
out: {"value": 3.5, "unit": "cm"}
